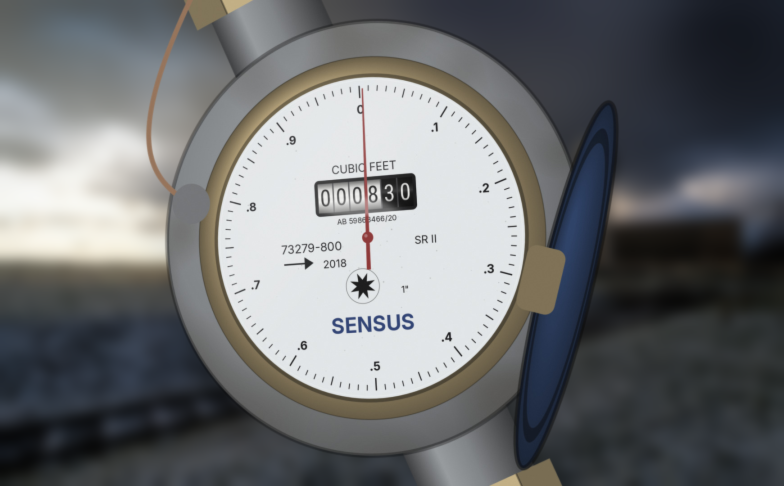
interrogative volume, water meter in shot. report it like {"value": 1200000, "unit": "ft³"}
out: {"value": 830.00, "unit": "ft³"}
